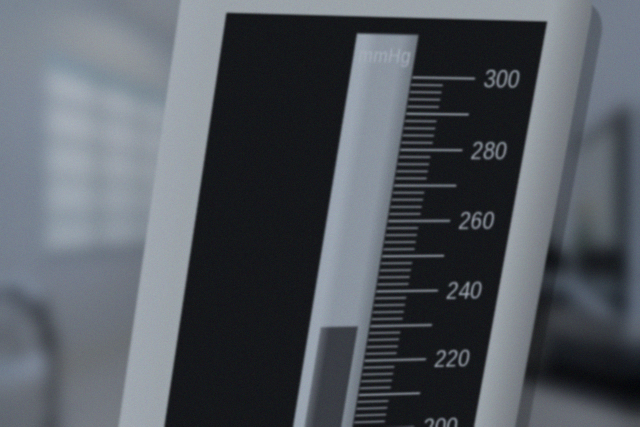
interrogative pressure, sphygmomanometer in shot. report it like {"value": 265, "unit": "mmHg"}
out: {"value": 230, "unit": "mmHg"}
